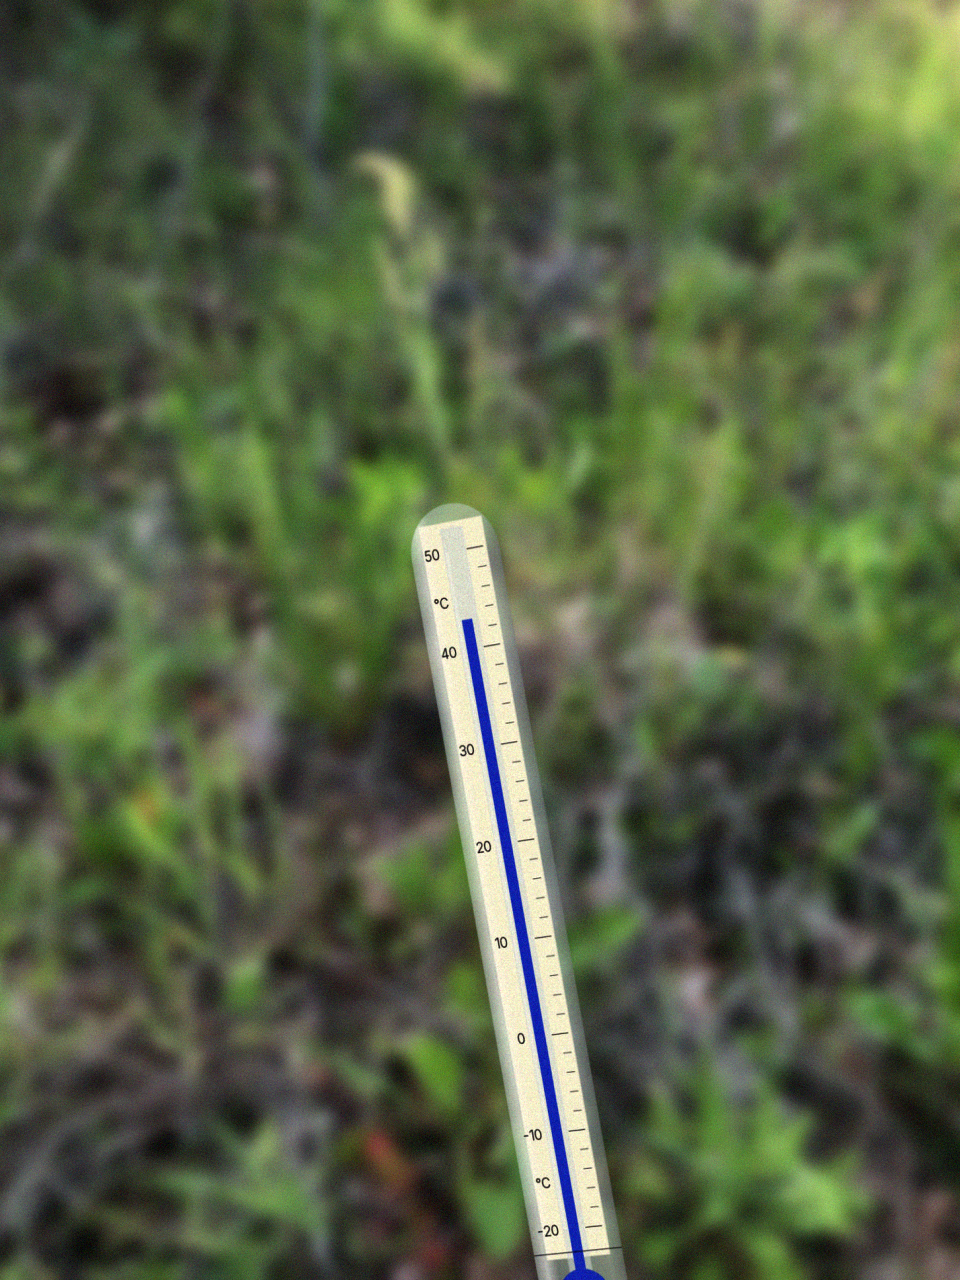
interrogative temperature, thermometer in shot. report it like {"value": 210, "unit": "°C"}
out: {"value": 43, "unit": "°C"}
